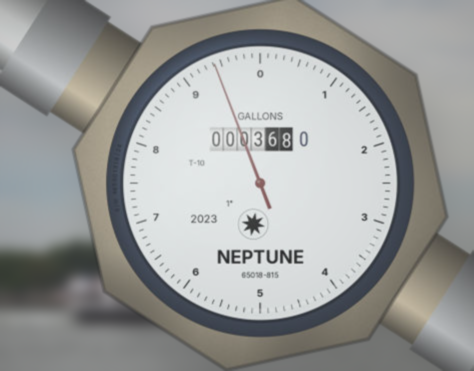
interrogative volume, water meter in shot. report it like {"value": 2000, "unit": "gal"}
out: {"value": 3679.4, "unit": "gal"}
